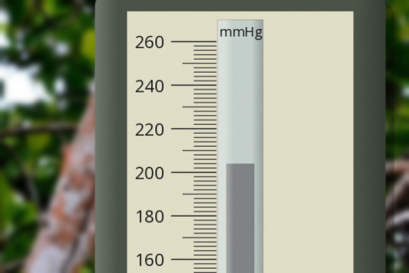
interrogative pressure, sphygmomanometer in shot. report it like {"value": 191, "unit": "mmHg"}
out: {"value": 204, "unit": "mmHg"}
